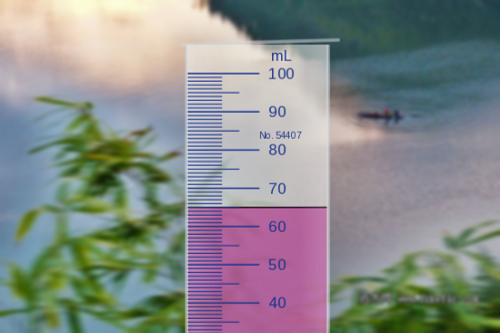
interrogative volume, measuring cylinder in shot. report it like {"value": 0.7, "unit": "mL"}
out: {"value": 65, "unit": "mL"}
